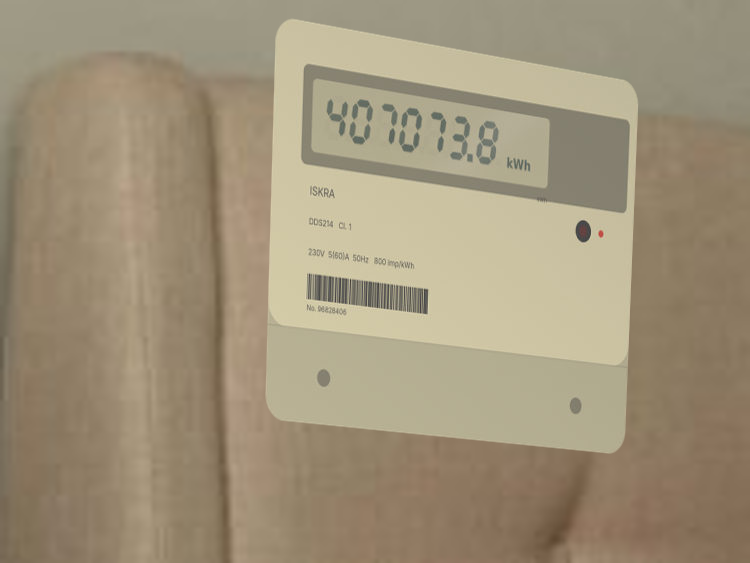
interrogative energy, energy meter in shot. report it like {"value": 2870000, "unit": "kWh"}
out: {"value": 407073.8, "unit": "kWh"}
